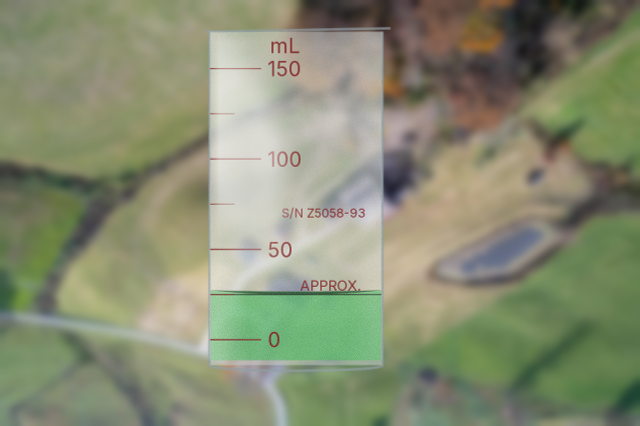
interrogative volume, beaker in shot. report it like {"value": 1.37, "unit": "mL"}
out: {"value": 25, "unit": "mL"}
